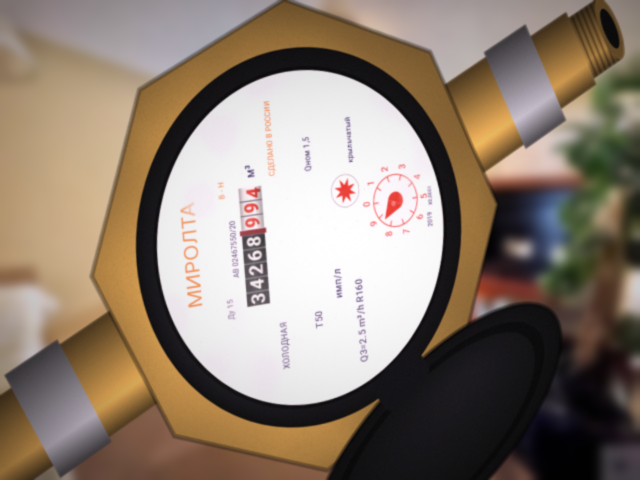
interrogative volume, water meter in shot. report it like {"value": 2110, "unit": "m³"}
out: {"value": 34268.9938, "unit": "m³"}
